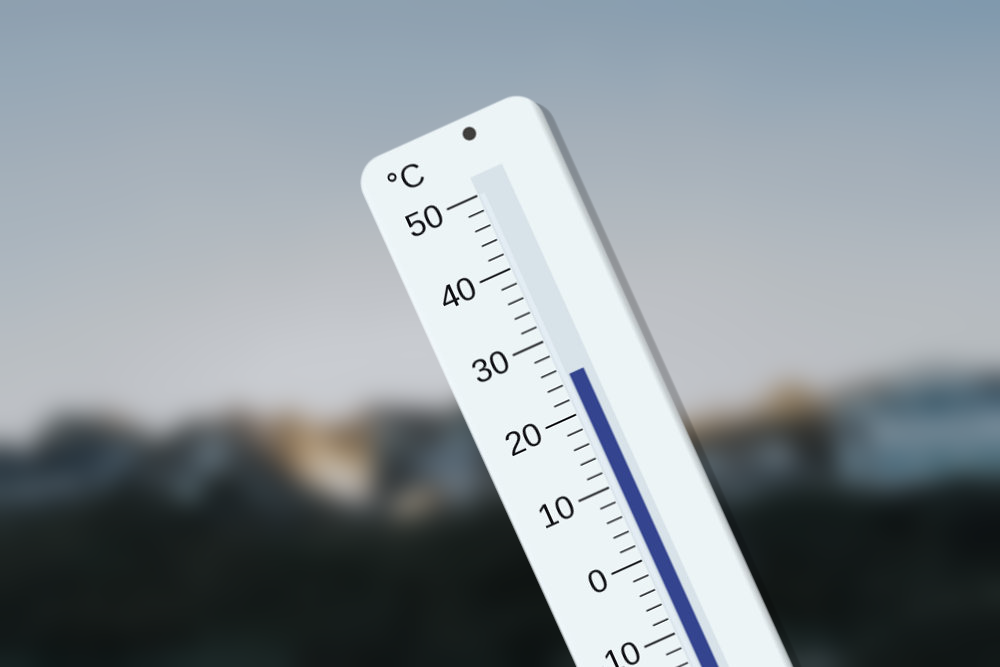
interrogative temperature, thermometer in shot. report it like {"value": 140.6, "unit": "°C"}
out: {"value": 25, "unit": "°C"}
